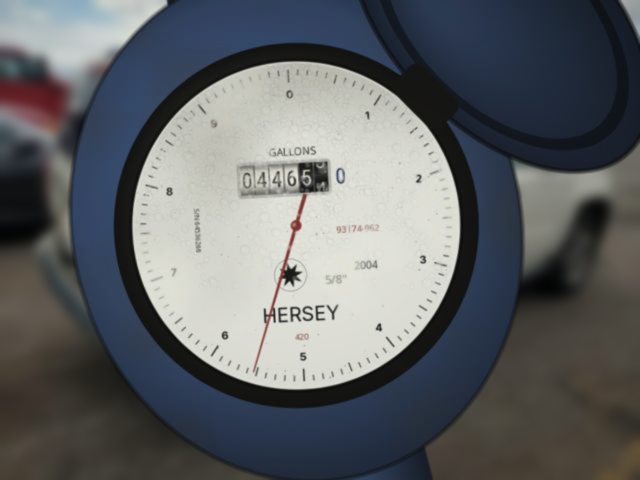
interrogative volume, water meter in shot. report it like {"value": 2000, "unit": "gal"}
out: {"value": 446535.5, "unit": "gal"}
